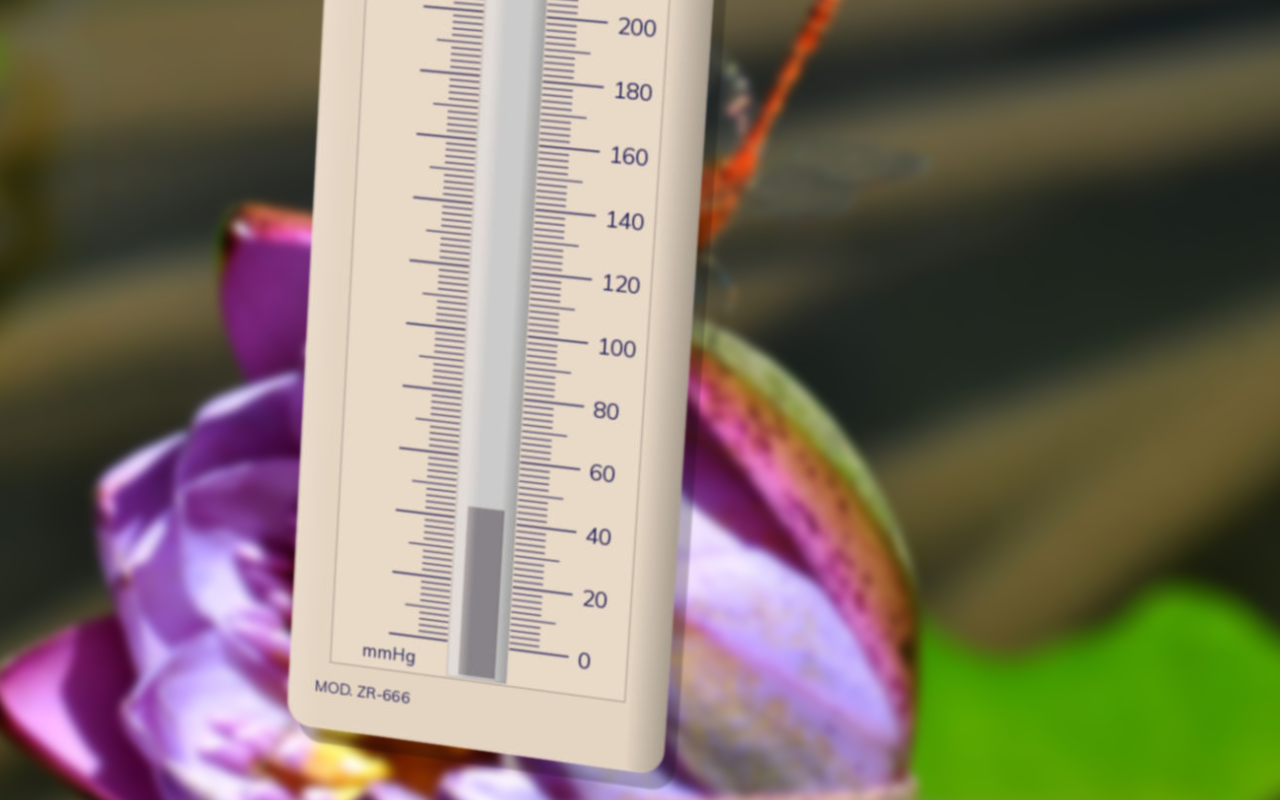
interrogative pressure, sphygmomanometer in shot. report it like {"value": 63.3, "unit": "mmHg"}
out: {"value": 44, "unit": "mmHg"}
